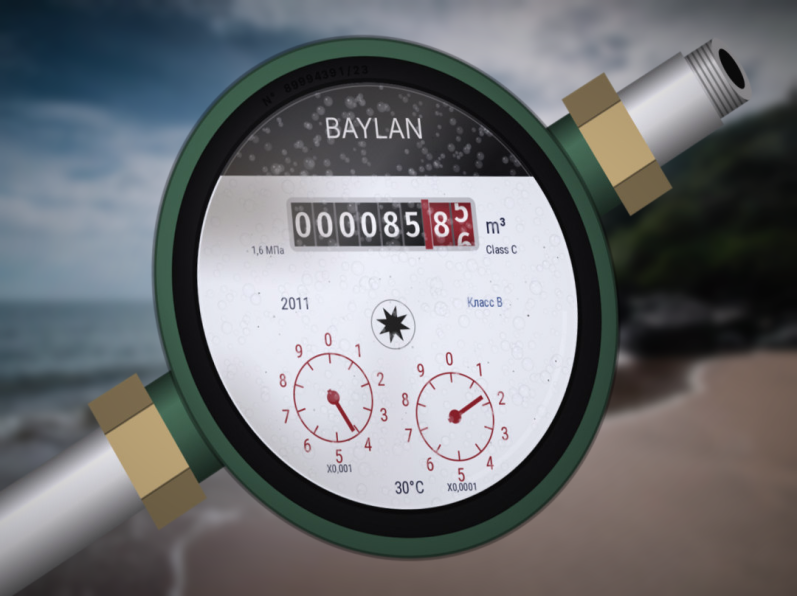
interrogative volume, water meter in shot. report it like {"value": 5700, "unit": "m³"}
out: {"value": 85.8541, "unit": "m³"}
